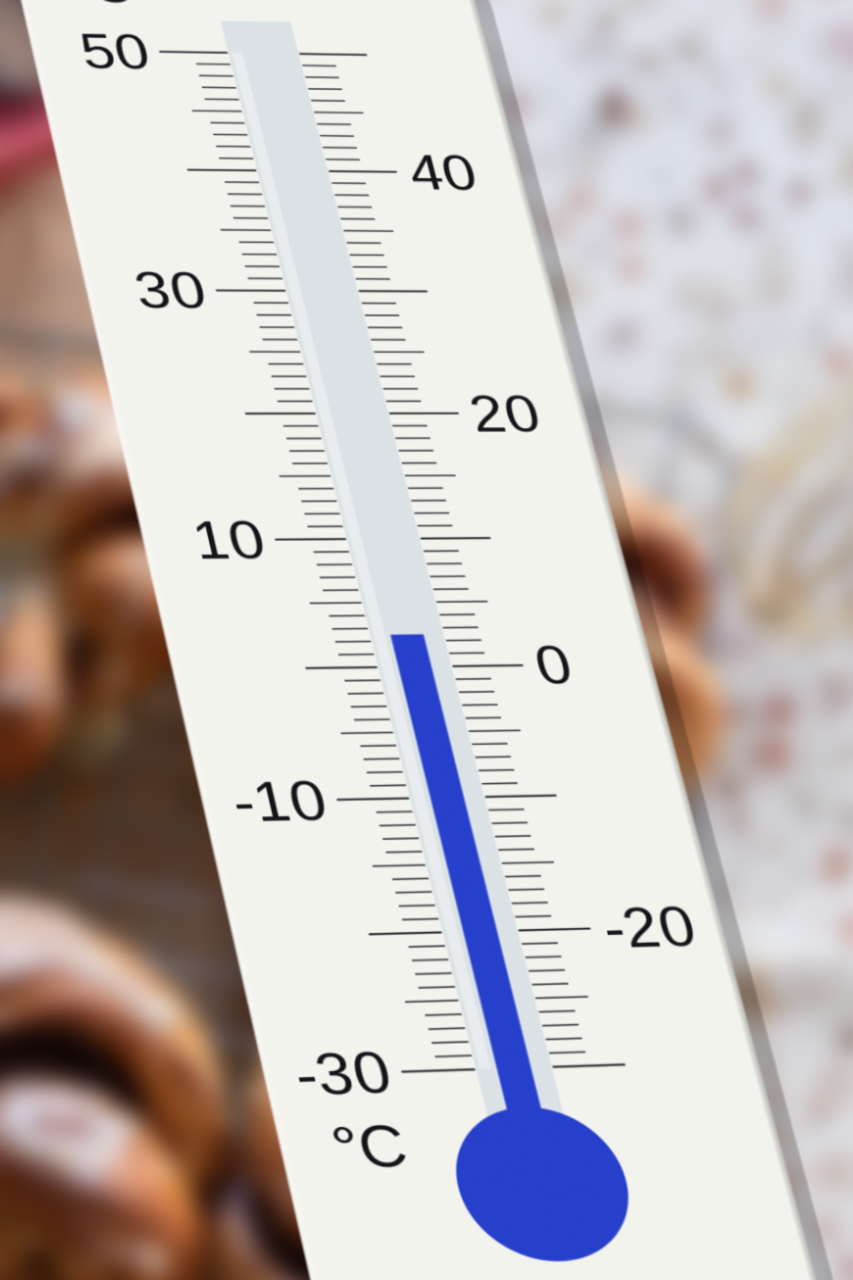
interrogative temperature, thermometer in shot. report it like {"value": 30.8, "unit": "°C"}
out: {"value": 2.5, "unit": "°C"}
